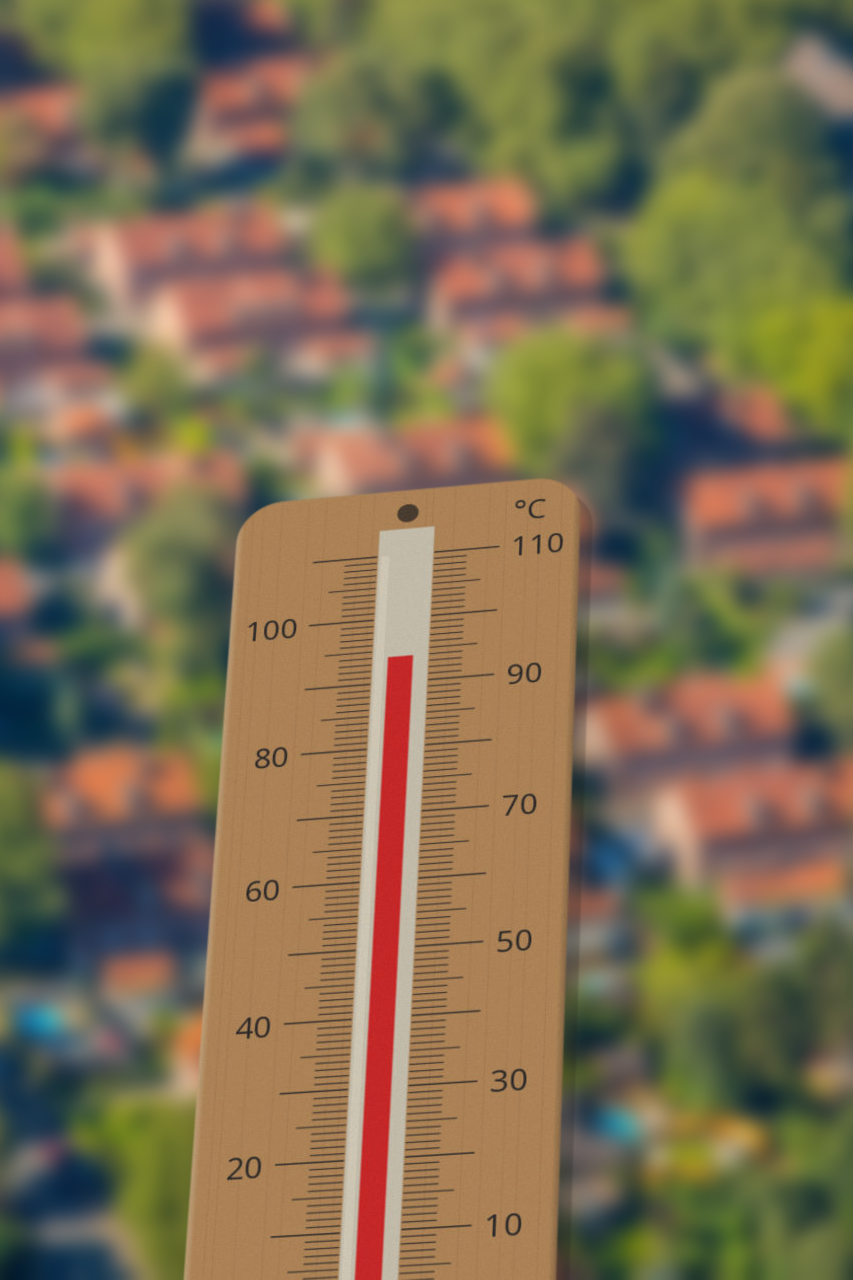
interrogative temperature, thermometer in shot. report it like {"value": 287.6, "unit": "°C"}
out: {"value": 94, "unit": "°C"}
